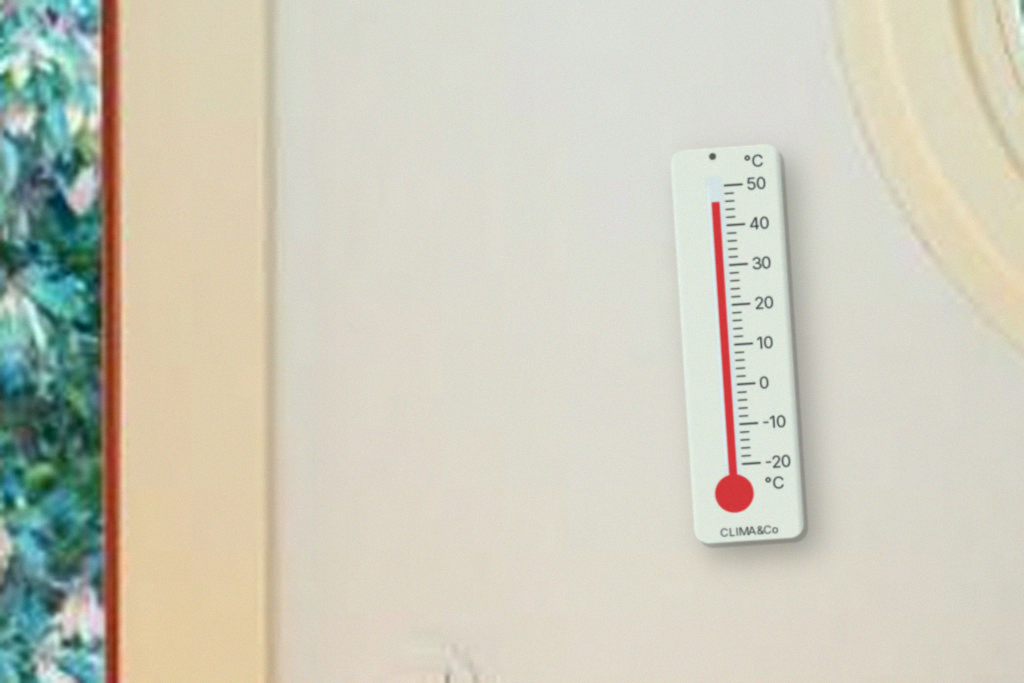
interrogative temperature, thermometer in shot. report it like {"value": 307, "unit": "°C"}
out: {"value": 46, "unit": "°C"}
